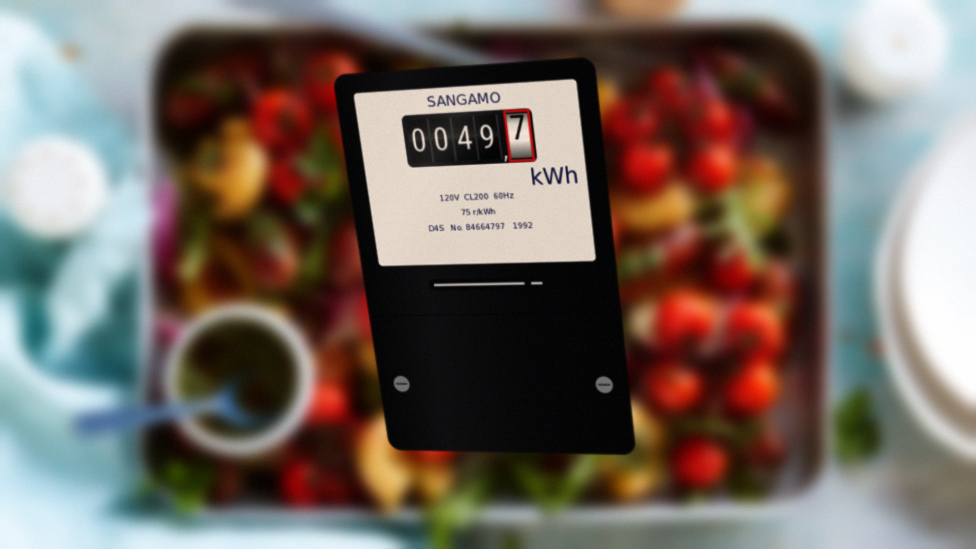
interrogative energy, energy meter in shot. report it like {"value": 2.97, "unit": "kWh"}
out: {"value": 49.7, "unit": "kWh"}
